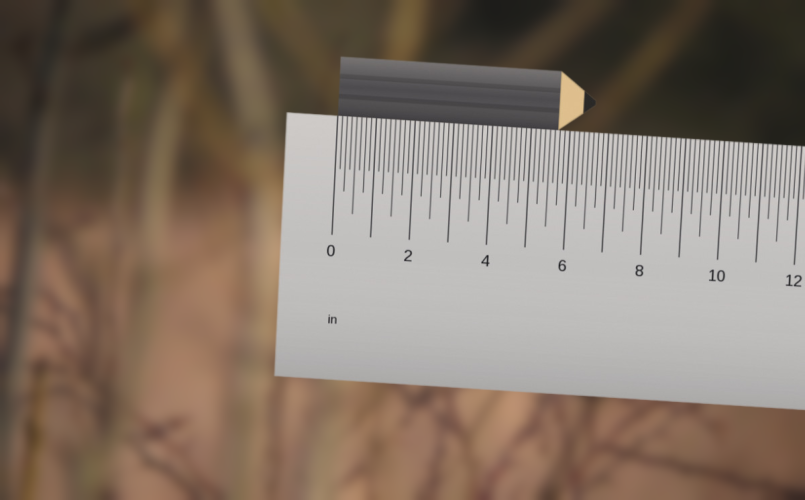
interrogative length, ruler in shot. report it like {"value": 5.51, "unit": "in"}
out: {"value": 6.625, "unit": "in"}
